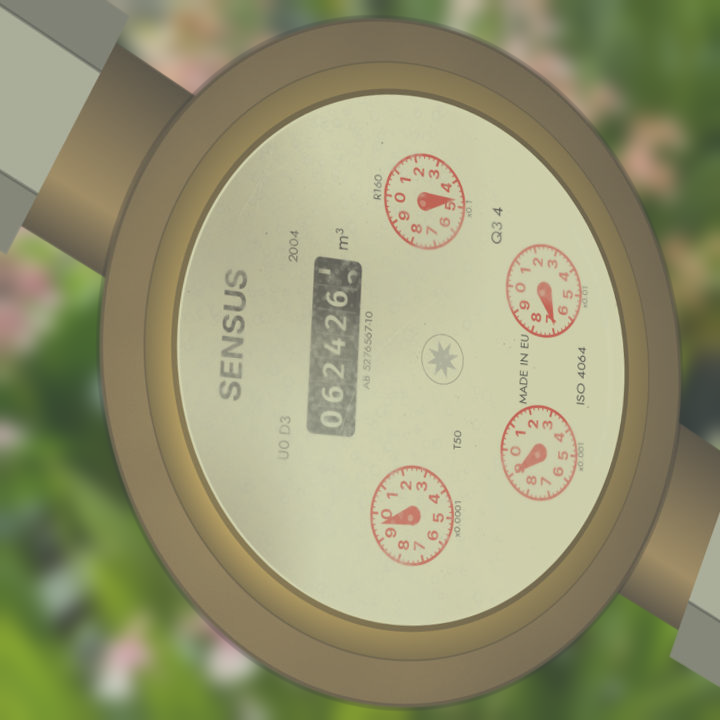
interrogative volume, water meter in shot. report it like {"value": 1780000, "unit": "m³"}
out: {"value": 624261.4689, "unit": "m³"}
